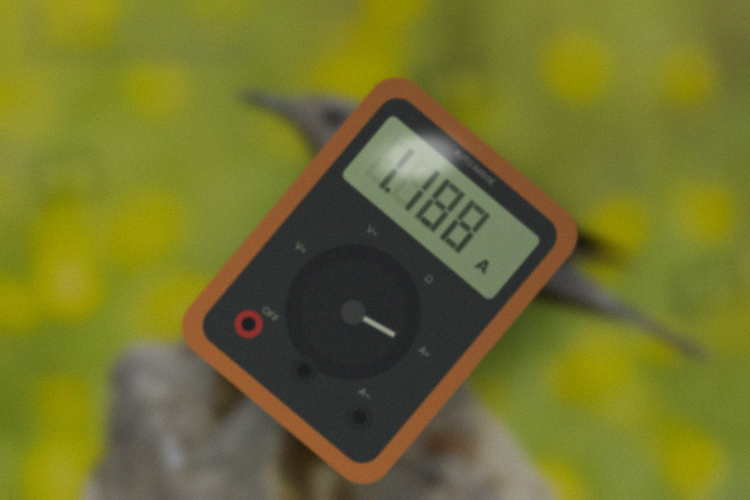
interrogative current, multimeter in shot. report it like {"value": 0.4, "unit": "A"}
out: {"value": 1.188, "unit": "A"}
